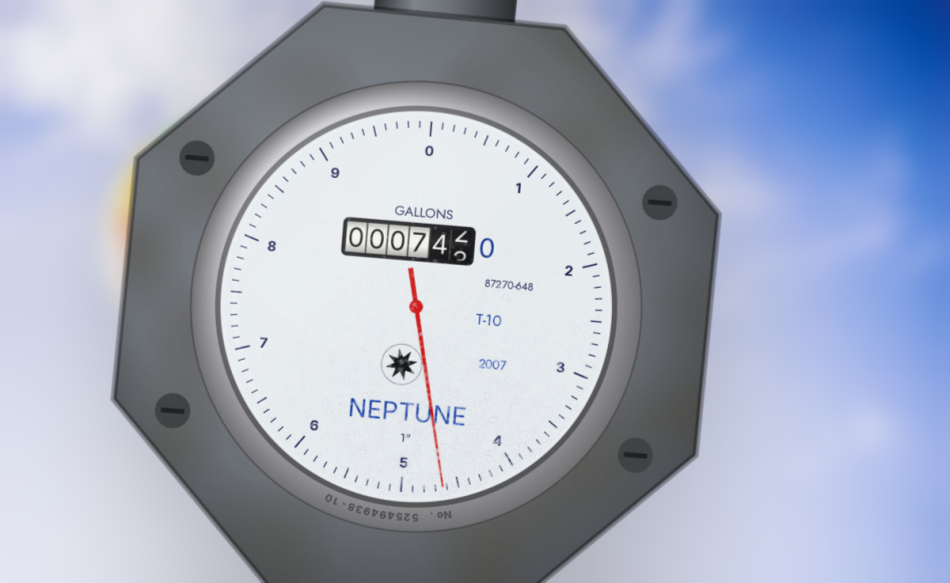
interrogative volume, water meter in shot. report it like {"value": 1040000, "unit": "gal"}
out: {"value": 7424.6, "unit": "gal"}
